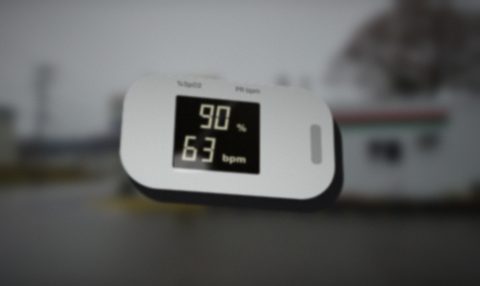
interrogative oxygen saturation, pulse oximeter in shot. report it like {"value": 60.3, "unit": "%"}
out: {"value": 90, "unit": "%"}
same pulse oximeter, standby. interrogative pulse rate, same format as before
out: {"value": 63, "unit": "bpm"}
